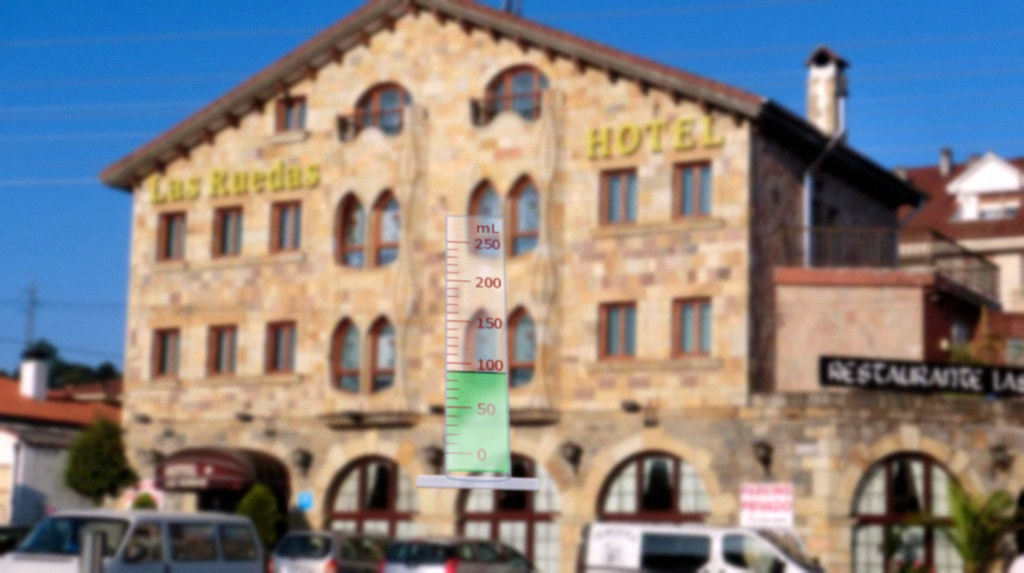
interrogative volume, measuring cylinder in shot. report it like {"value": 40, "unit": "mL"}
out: {"value": 90, "unit": "mL"}
